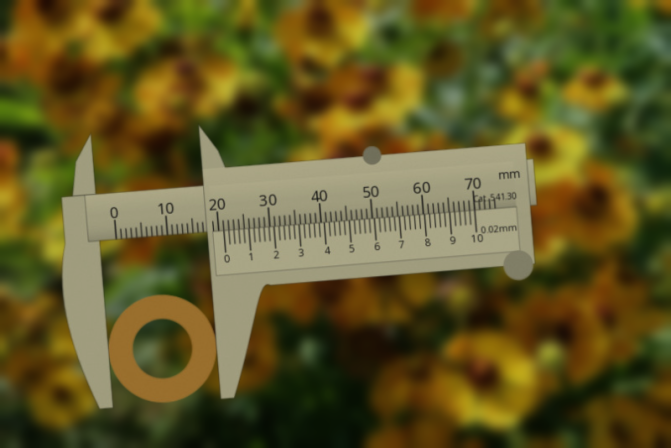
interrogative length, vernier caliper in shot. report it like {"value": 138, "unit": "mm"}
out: {"value": 21.0, "unit": "mm"}
